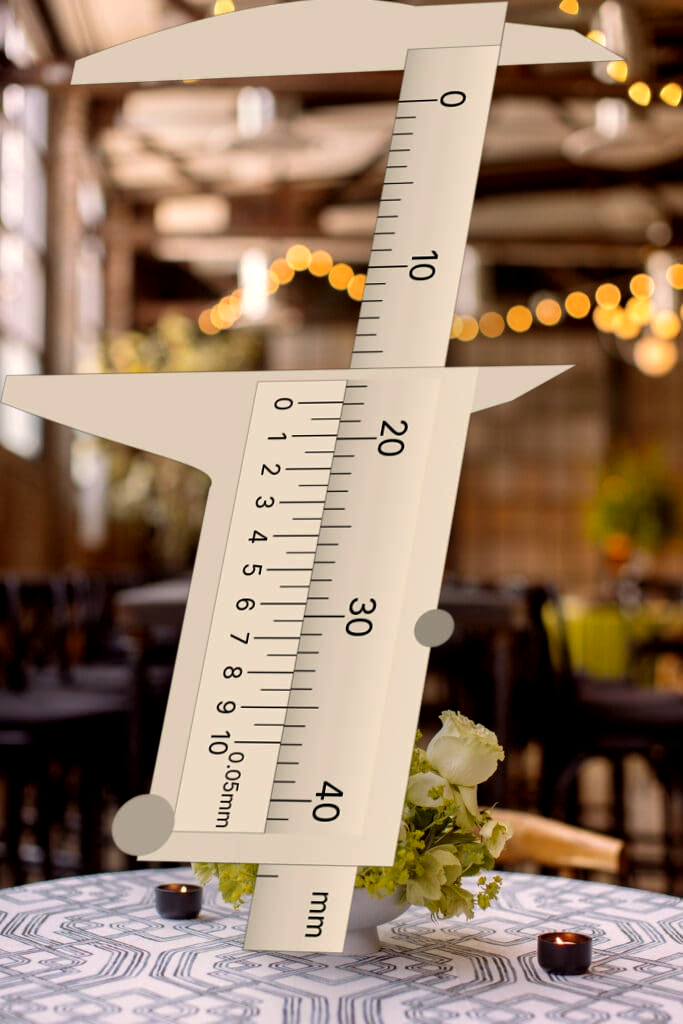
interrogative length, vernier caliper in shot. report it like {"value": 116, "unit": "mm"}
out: {"value": 17.9, "unit": "mm"}
